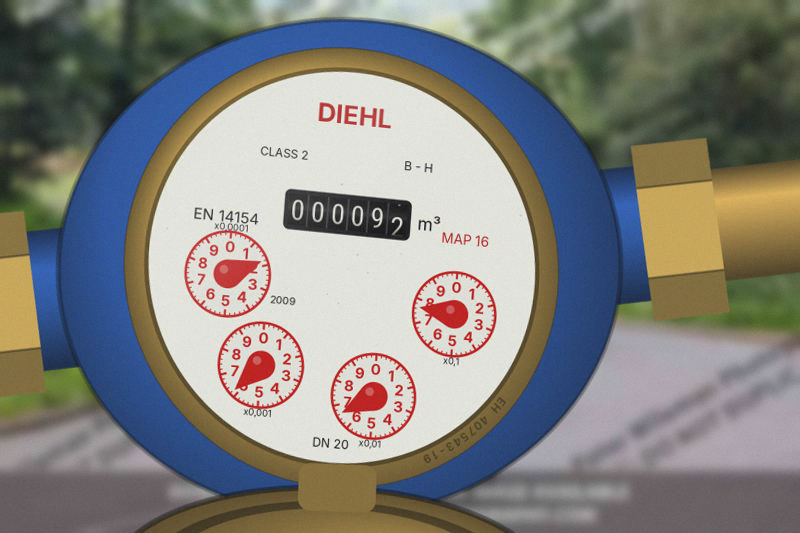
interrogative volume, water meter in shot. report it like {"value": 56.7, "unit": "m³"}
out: {"value": 91.7661, "unit": "m³"}
